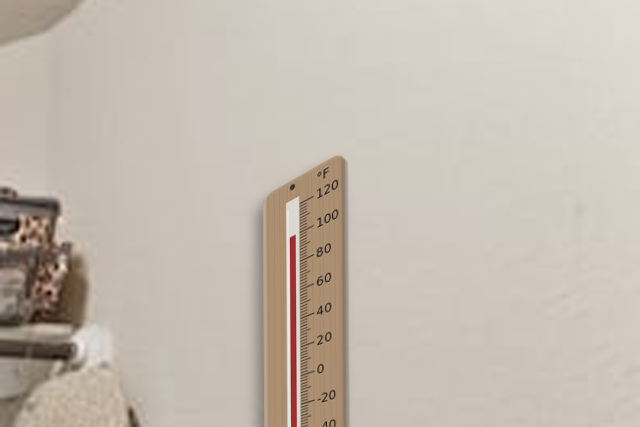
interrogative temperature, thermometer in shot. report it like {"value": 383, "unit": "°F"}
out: {"value": 100, "unit": "°F"}
